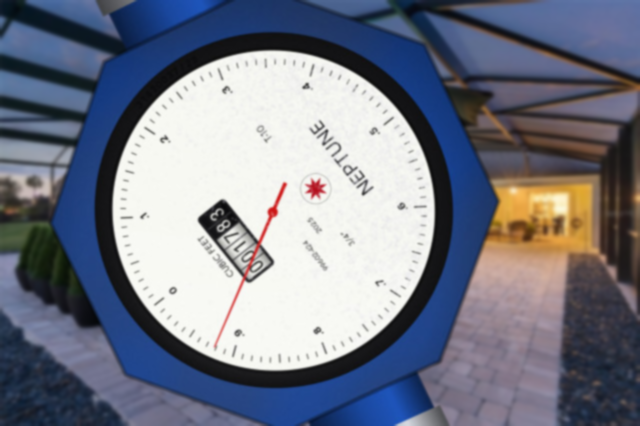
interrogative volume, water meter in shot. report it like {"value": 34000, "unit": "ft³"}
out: {"value": 1782.92, "unit": "ft³"}
